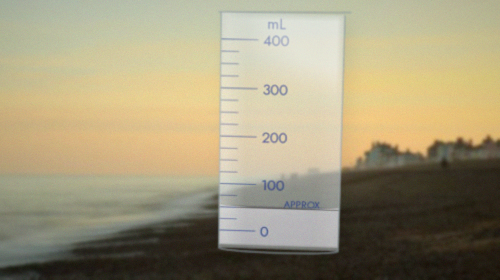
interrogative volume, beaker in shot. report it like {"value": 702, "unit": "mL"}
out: {"value": 50, "unit": "mL"}
